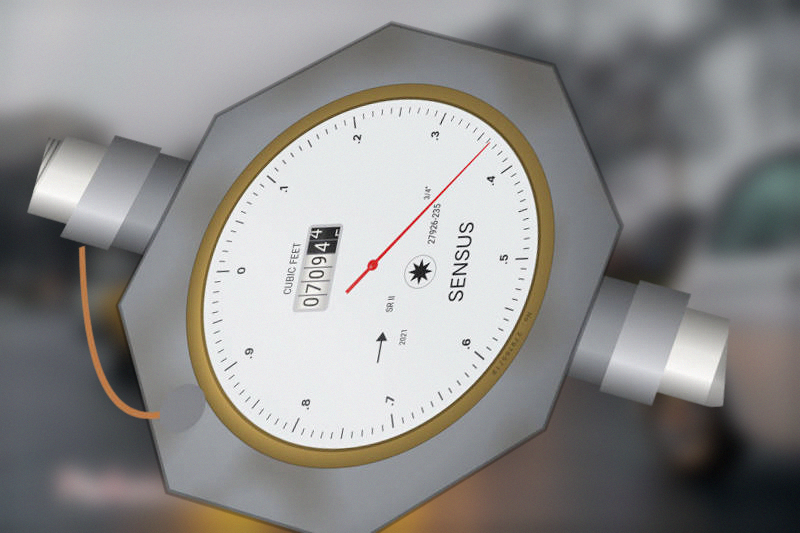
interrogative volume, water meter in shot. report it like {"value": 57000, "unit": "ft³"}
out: {"value": 70944.36, "unit": "ft³"}
